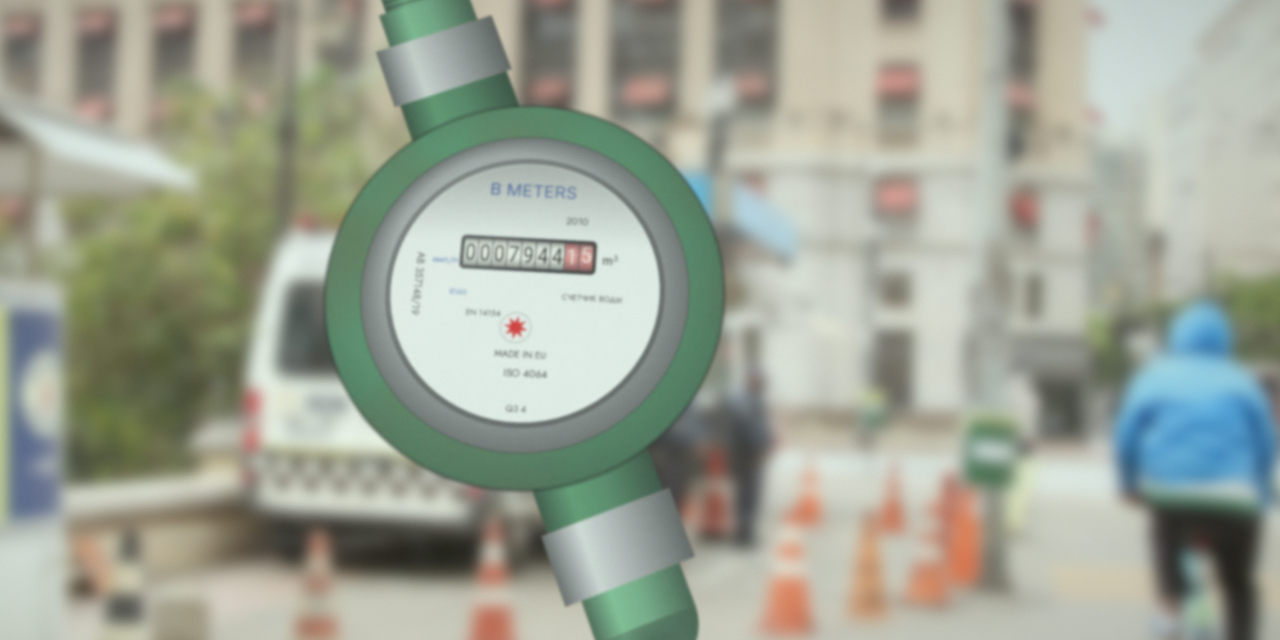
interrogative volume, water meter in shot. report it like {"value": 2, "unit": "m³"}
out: {"value": 7944.15, "unit": "m³"}
